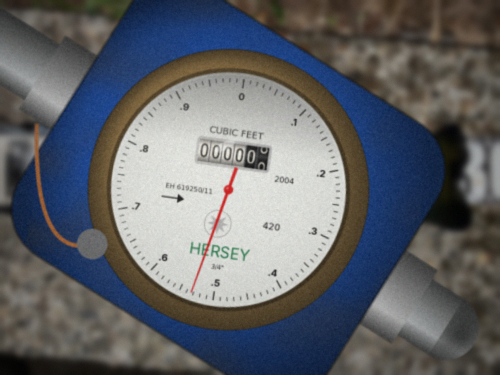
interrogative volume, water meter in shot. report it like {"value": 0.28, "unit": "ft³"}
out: {"value": 8.53, "unit": "ft³"}
